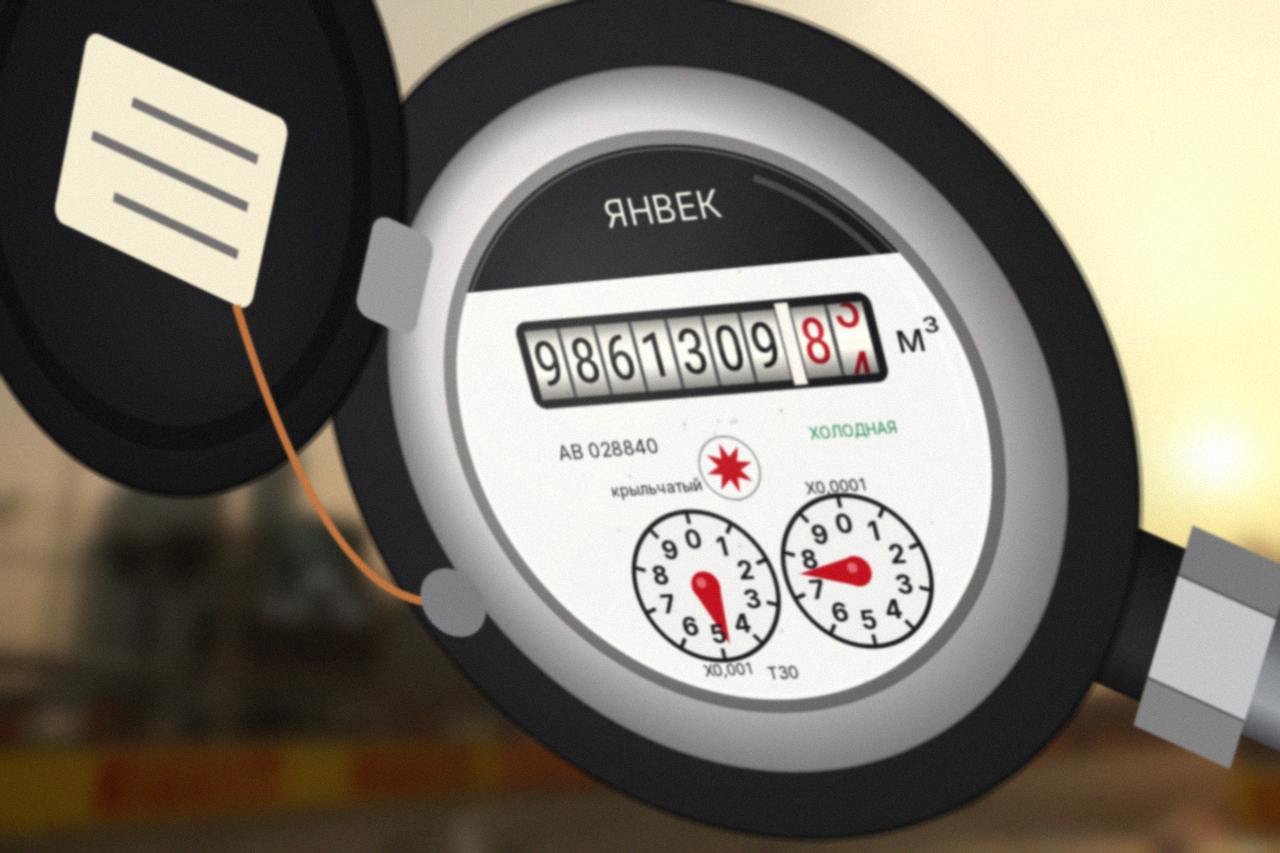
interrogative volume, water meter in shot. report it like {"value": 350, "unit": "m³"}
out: {"value": 9861309.8347, "unit": "m³"}
